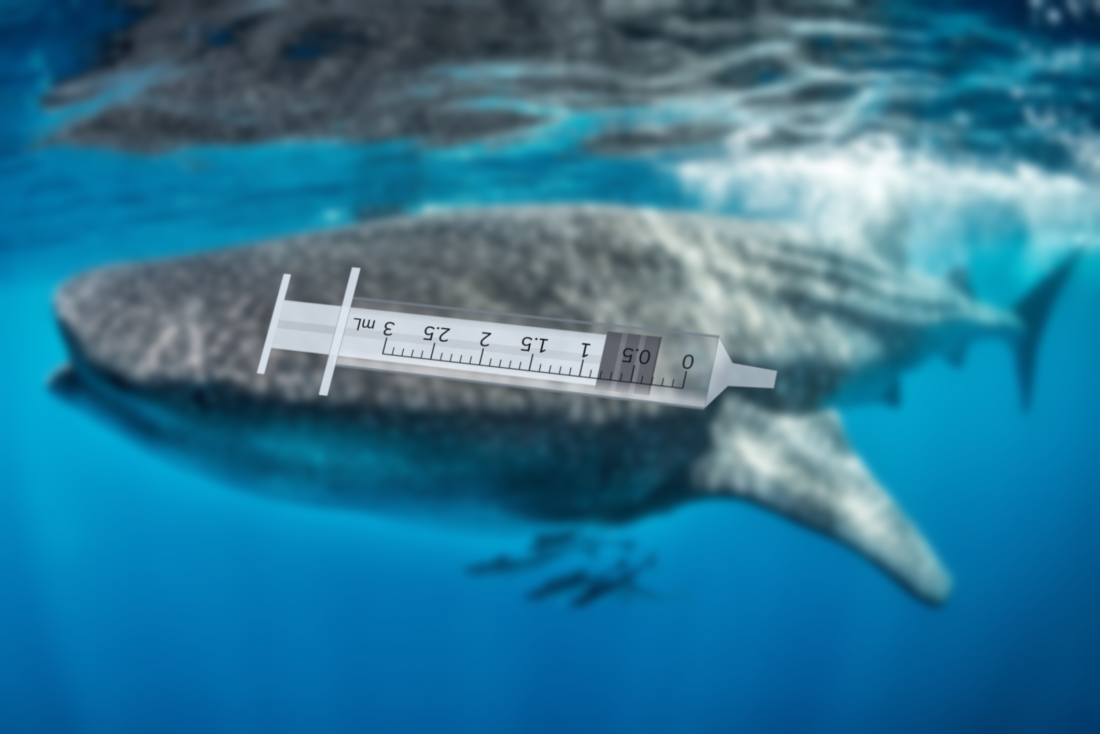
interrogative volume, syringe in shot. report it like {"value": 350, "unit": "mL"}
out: {"value": 0.3, "unit": "mL"}
